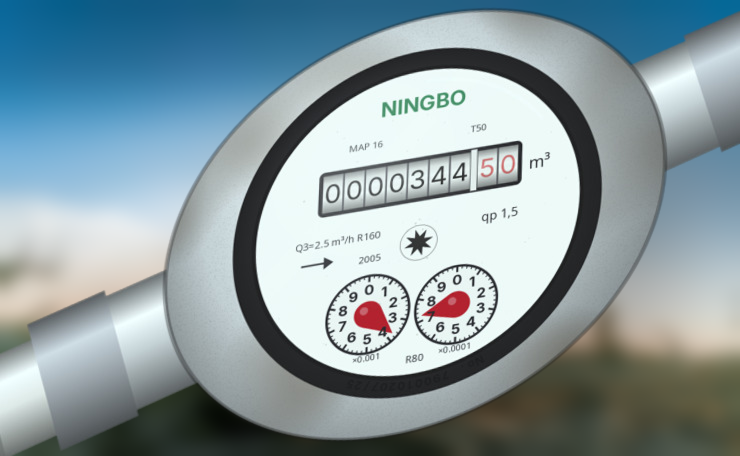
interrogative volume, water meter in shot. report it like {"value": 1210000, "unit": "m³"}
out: {"value": 344.5037, "unit": "m³"}
